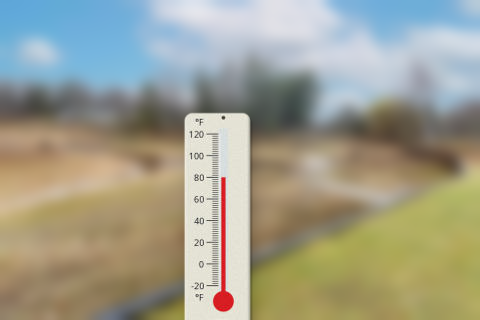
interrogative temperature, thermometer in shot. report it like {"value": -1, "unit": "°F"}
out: {"value": 80, "unit": "°F"}
